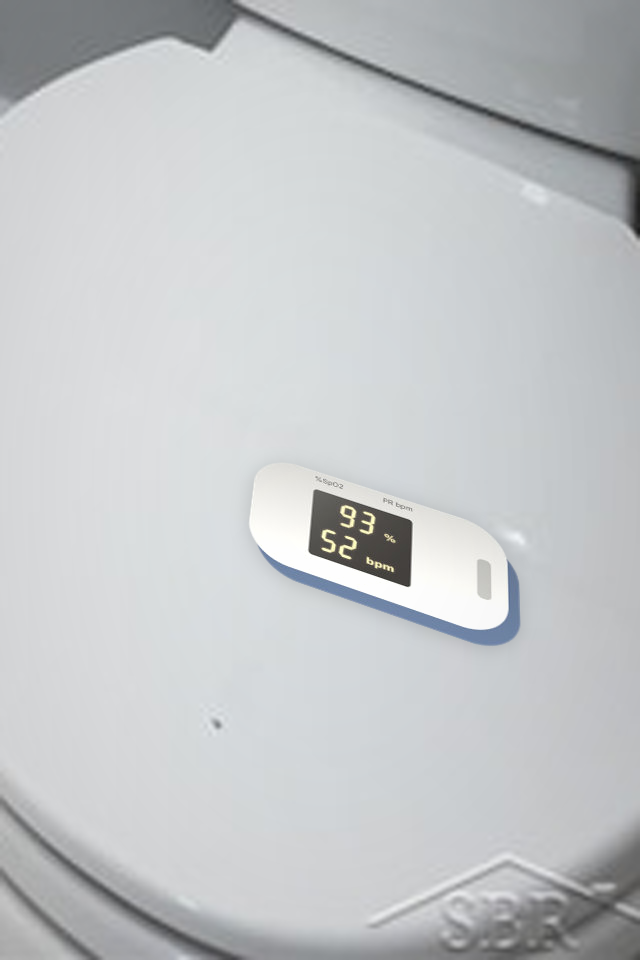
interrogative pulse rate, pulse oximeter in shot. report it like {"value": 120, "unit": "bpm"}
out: {"value": 52, "unit": "bpm"}
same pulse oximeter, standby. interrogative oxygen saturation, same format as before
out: {"value": 93, "unit": "%"}
